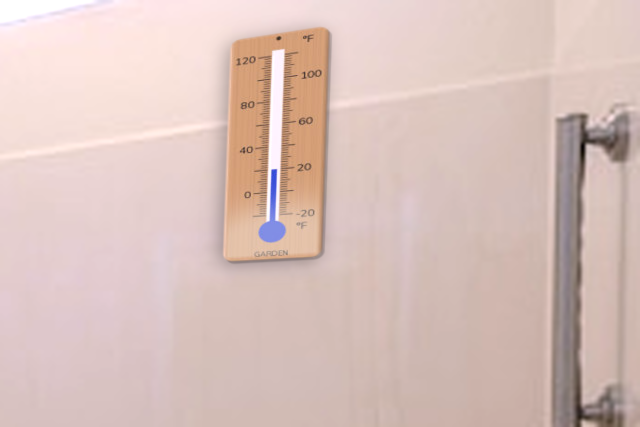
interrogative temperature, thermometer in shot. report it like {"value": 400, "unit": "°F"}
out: {"value": 20, "unit": "°F"}
